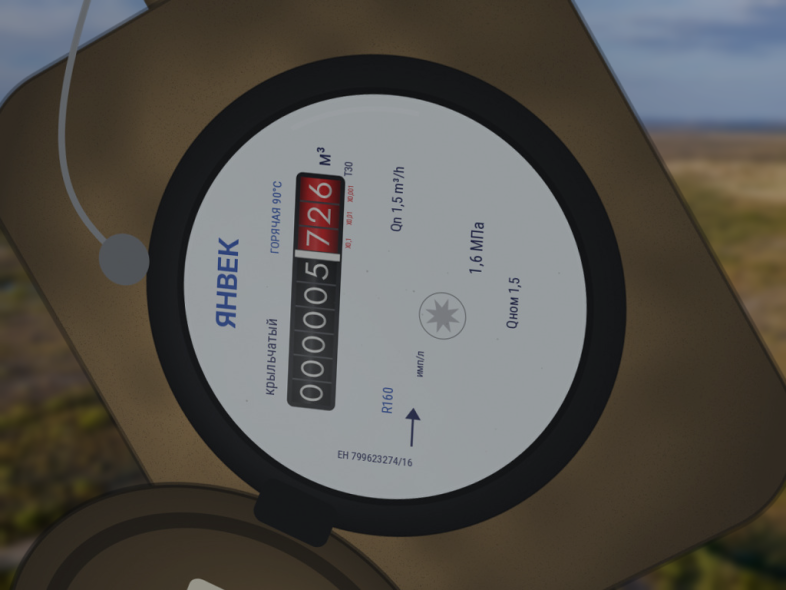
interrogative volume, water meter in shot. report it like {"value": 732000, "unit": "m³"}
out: {"value": 5.726, "unit": "m³"}
